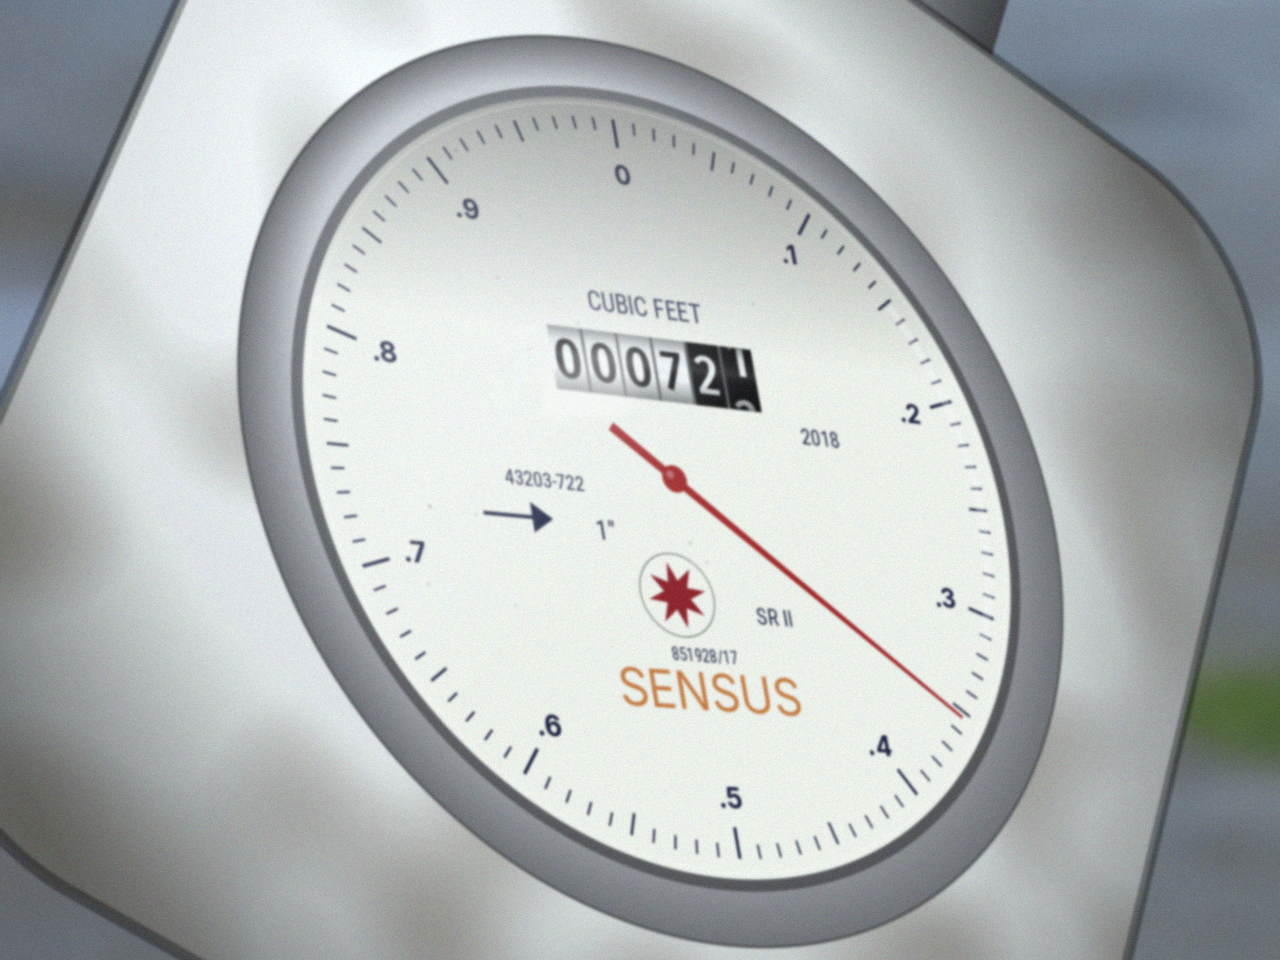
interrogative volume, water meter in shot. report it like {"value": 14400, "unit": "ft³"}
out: {"value": 721.35, "unit": "ft³"}
